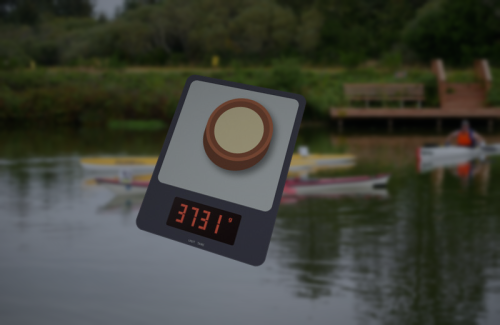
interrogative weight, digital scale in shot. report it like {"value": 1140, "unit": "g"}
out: {"value": 3731, "unit": "g"}
